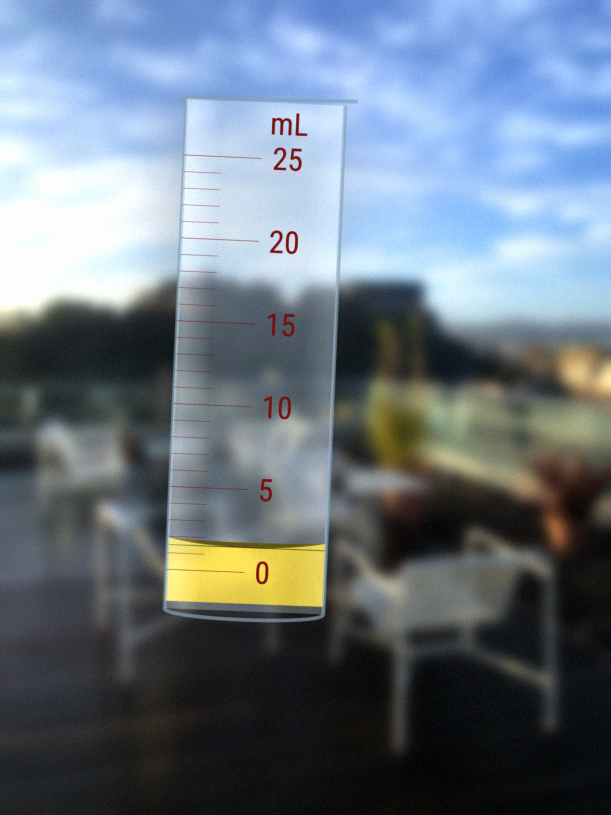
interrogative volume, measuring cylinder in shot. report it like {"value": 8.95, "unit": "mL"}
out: {"value": 1.5, "unit": "mL"}
